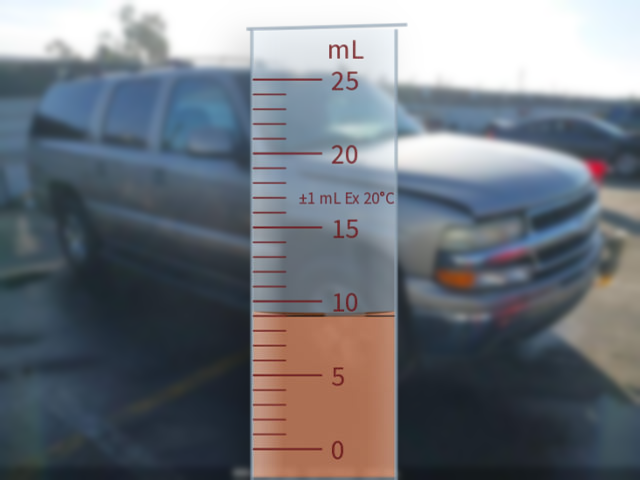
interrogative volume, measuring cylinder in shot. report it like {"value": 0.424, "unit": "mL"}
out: {"value": 9, "unit": "mL"}
